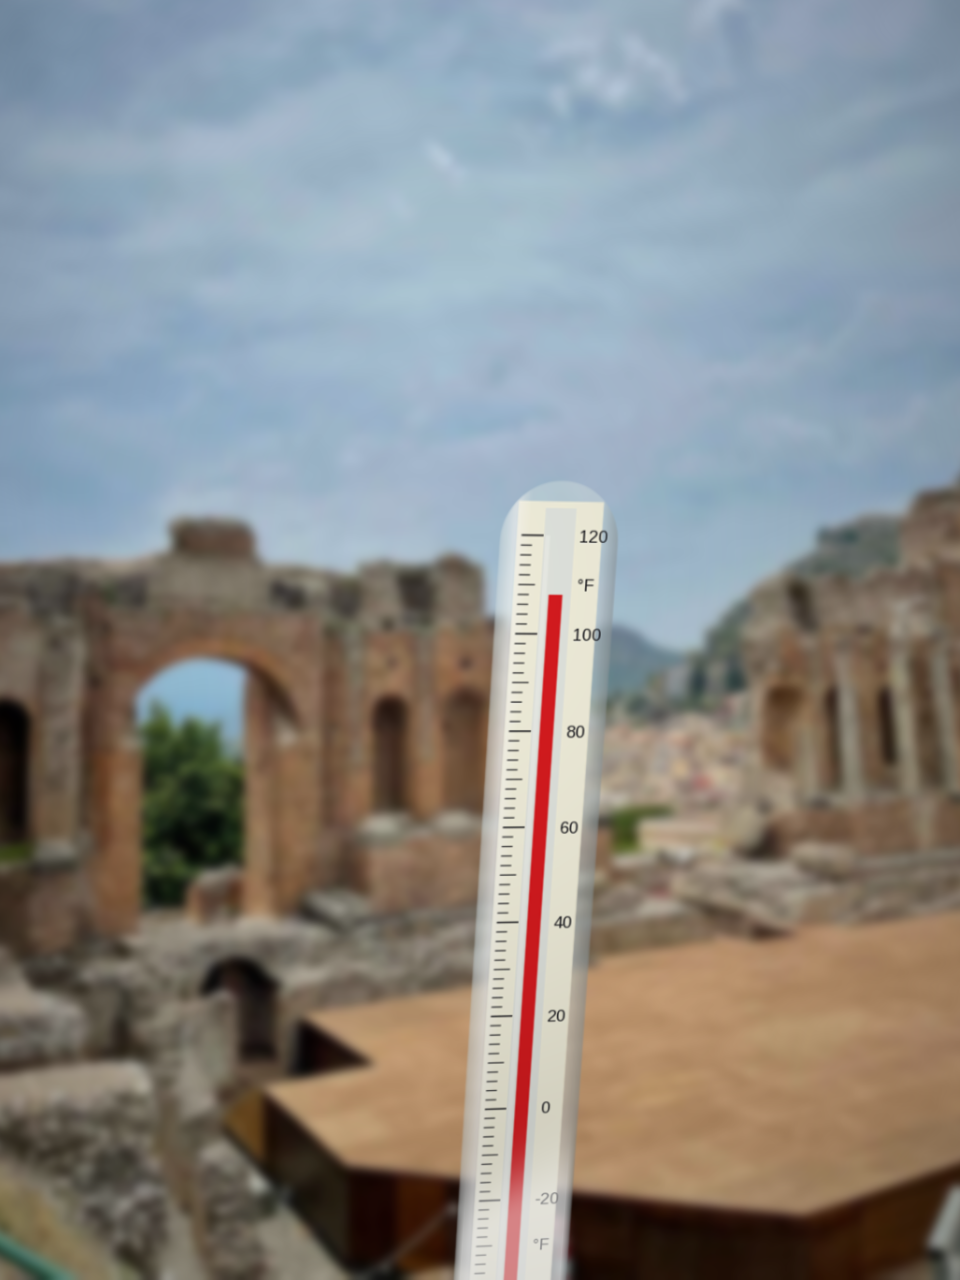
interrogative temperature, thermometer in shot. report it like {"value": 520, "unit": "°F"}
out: {"value": 108, "unit": "°F"}
